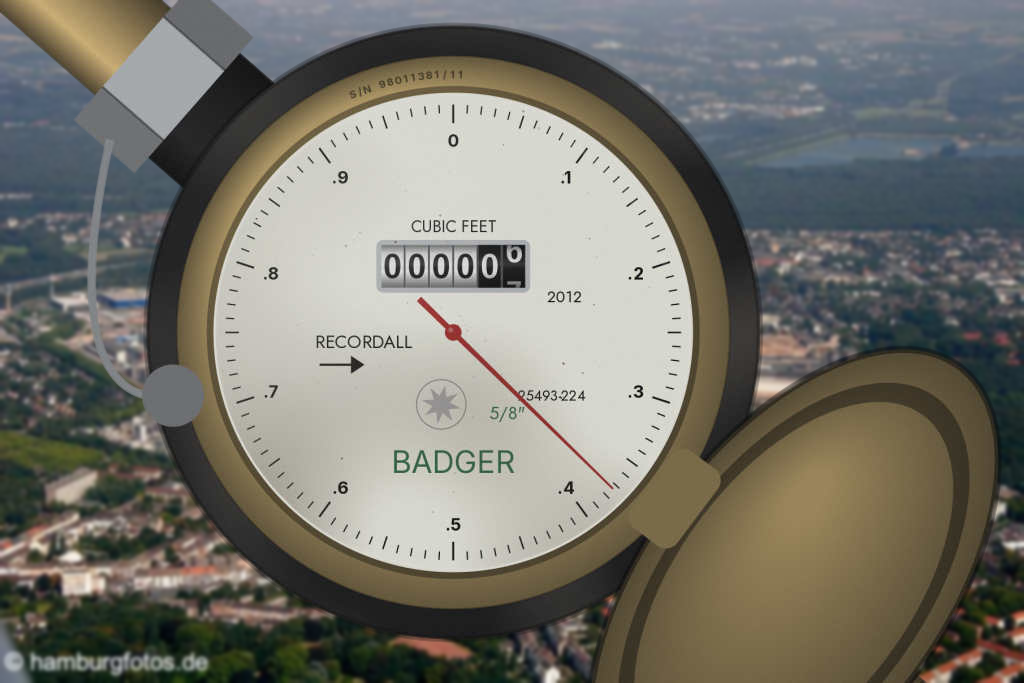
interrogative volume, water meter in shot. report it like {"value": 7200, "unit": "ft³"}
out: {"value": 6.37, "unit": "ft³"}
